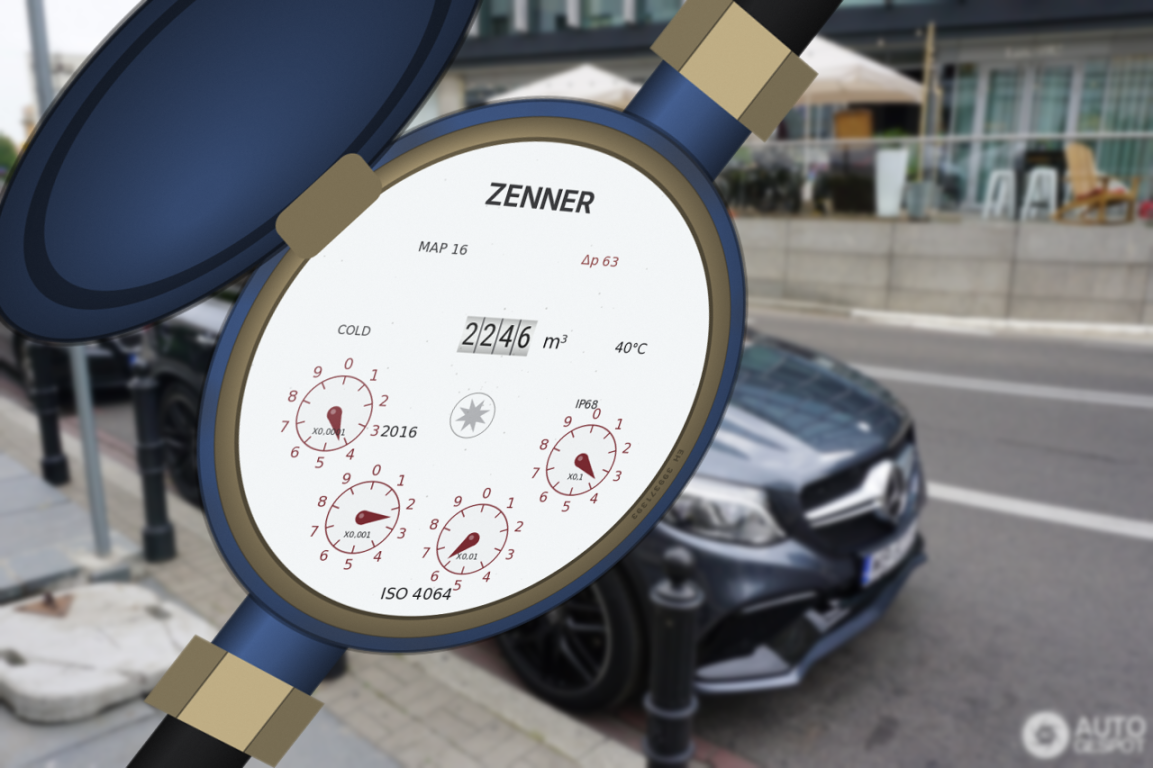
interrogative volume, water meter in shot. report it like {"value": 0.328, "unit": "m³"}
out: {"value": 2246.3624, "unit": "m³"}
